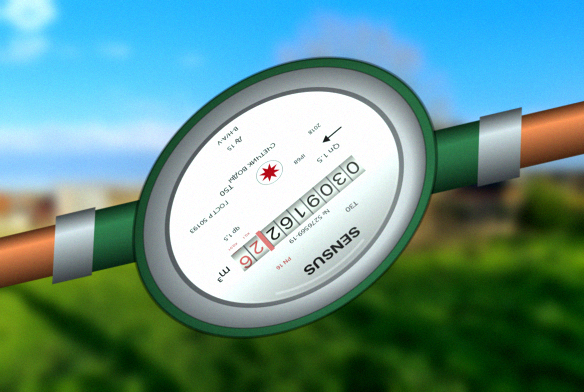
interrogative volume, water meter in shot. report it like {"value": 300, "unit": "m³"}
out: {"value": 309162.26, "unit": "m³"}
